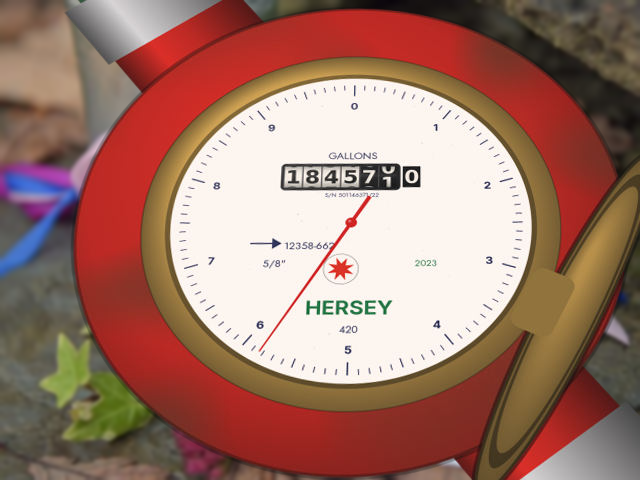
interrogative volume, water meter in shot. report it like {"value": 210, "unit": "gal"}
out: {"value": 1845705.8, "unit": "gal"}
